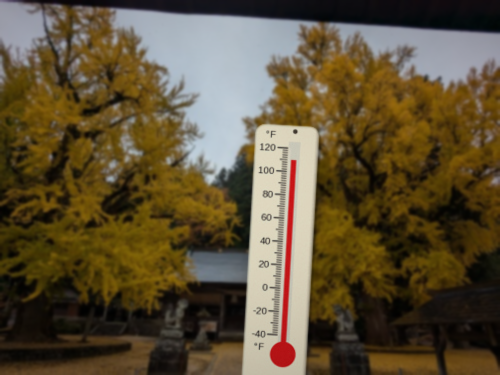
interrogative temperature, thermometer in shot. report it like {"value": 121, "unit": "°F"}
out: {"value": 110, "unit": "°F"}
